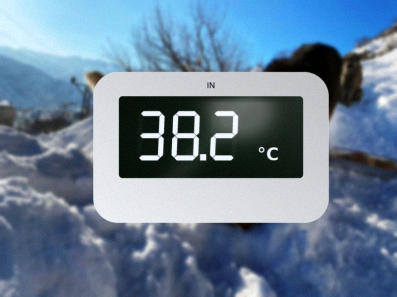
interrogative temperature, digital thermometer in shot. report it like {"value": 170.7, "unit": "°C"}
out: {"value": 38.2, "unit": "°C"}
